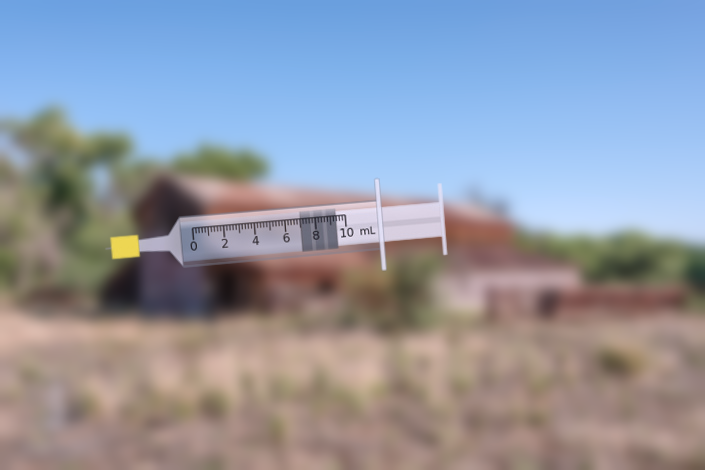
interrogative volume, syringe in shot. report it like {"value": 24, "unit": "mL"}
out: {"value": 7, "unit": "mL"}
